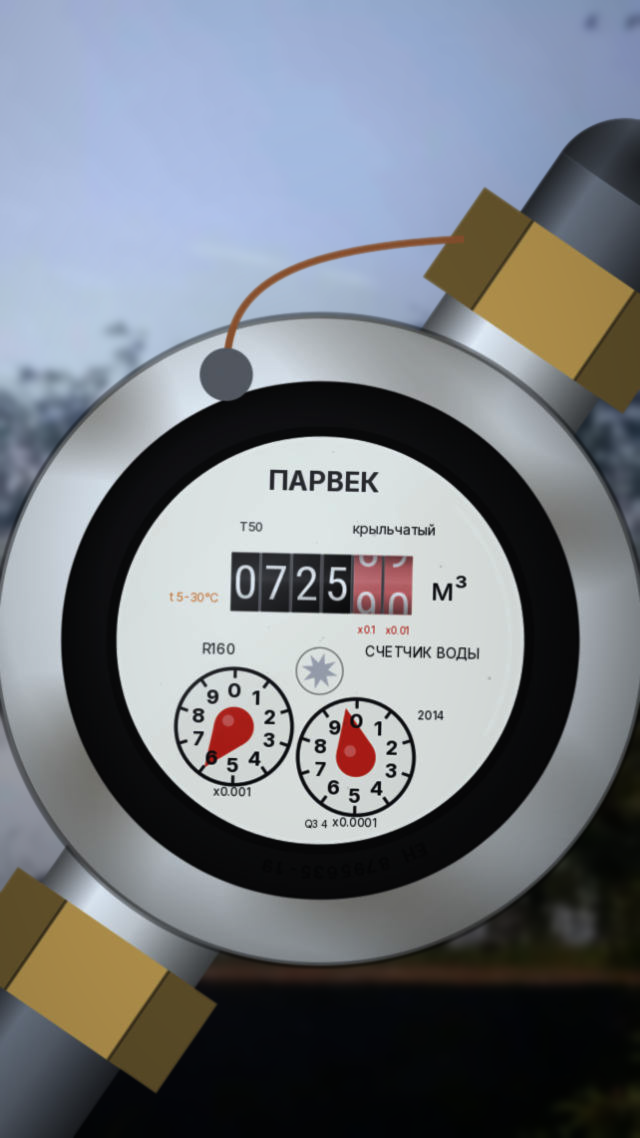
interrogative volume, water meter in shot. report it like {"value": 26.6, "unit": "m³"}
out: {"value": 725.8959, "unit": "m³"}
